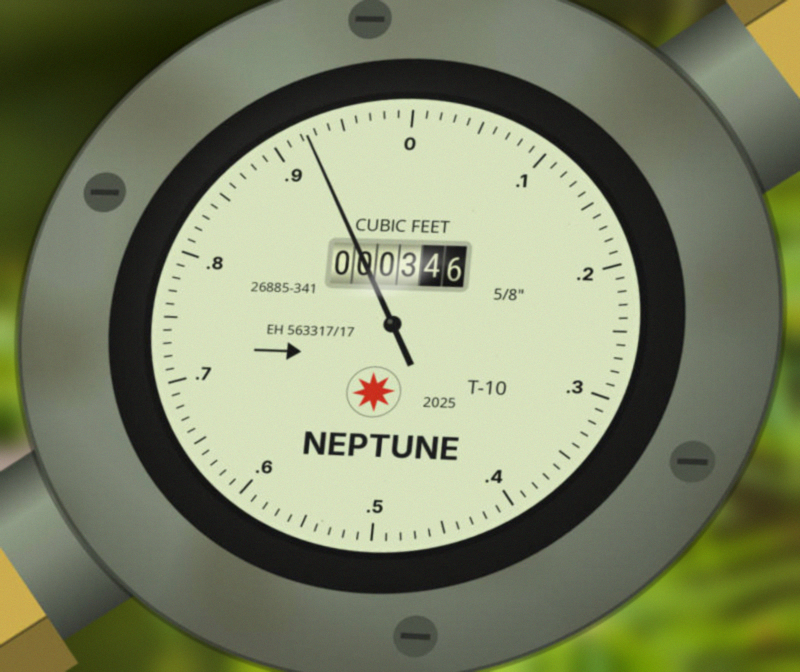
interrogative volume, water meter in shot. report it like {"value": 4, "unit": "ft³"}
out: {"value": 345.92, "unit": "ft³"}
